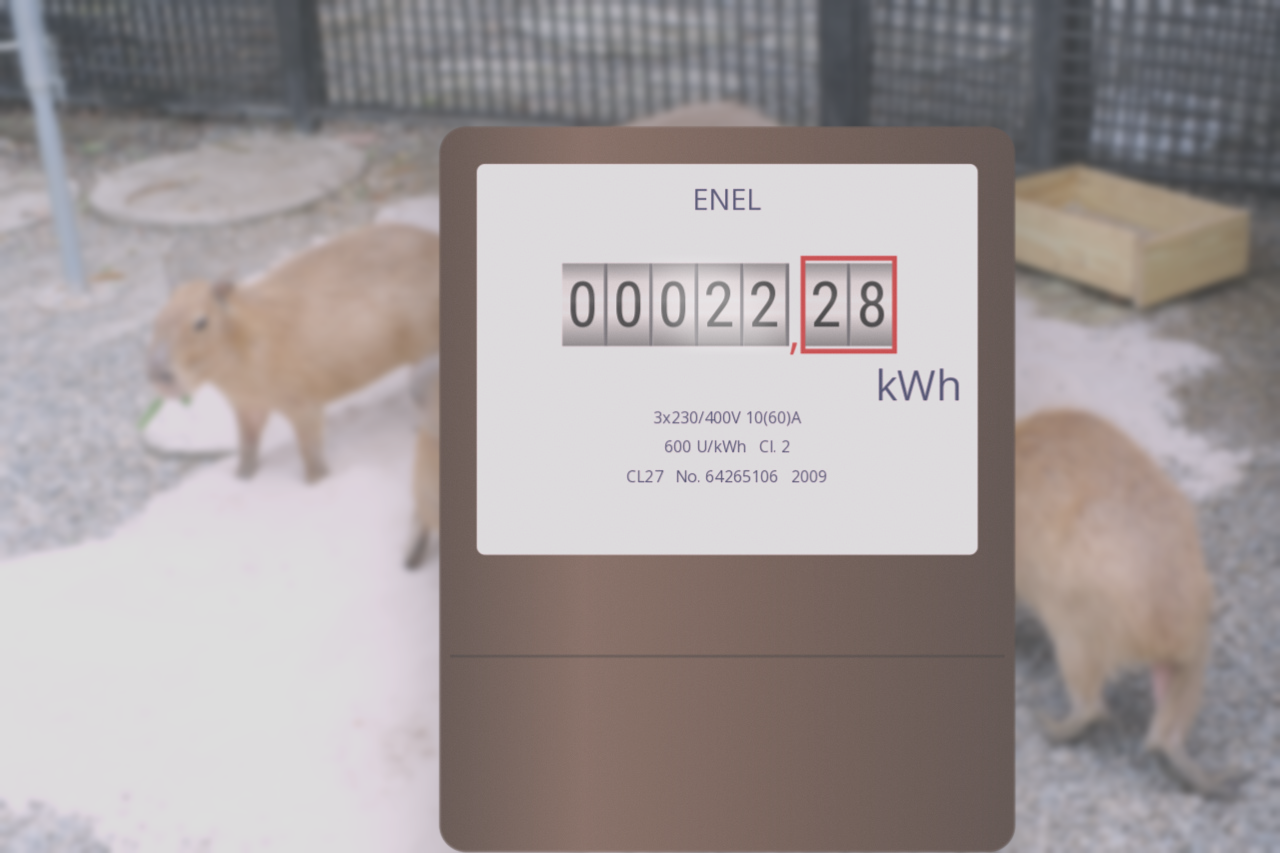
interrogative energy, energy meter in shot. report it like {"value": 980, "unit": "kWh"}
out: {"value": 22.28, "unit": "kWh"}
